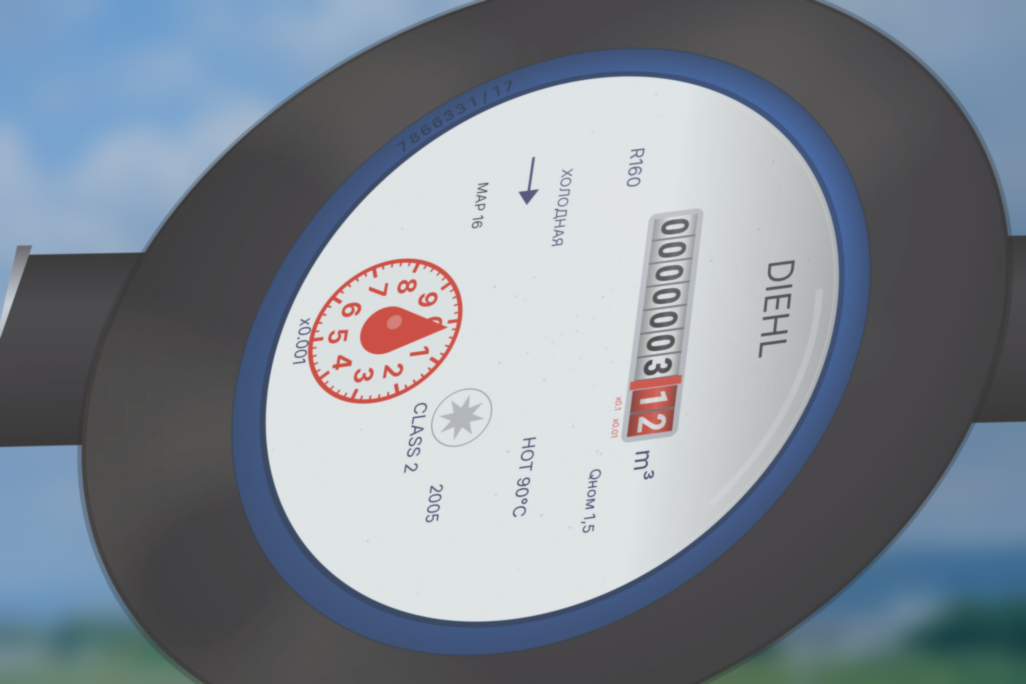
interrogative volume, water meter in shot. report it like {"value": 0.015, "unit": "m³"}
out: {"value": 3.120, "unit": "m³"}
